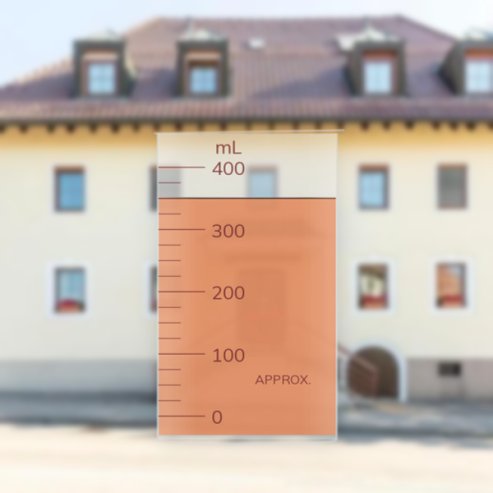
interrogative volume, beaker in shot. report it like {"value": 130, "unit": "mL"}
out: {"value": 350, "unit": "mL"}
